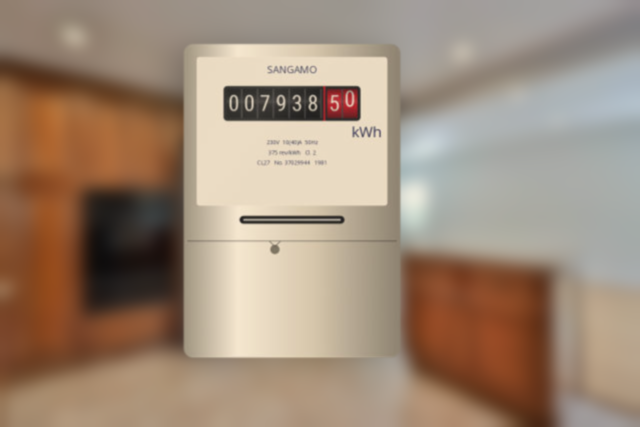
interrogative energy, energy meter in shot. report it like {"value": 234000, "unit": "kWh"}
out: {"value": 7938.50, "unit": "kWh"}
